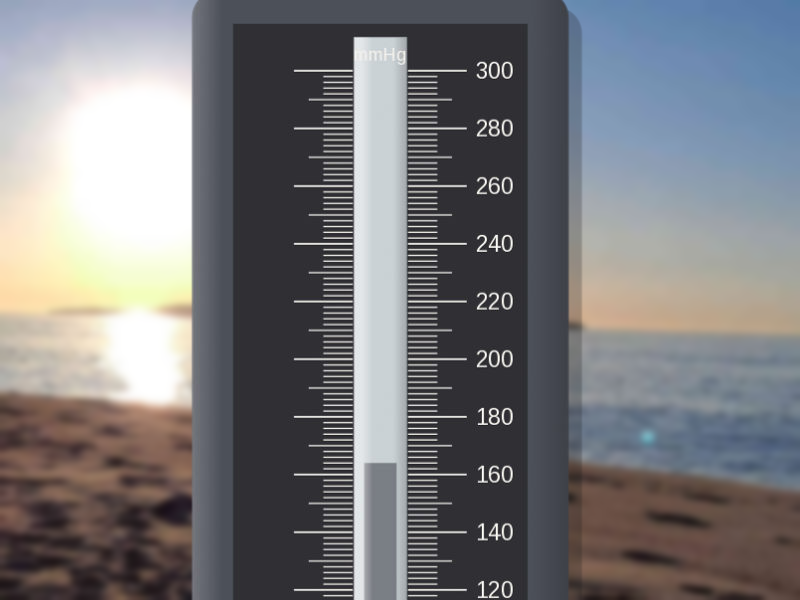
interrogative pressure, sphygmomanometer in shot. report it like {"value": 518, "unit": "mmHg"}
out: {"value": 164, "unit": "mmHg"}
